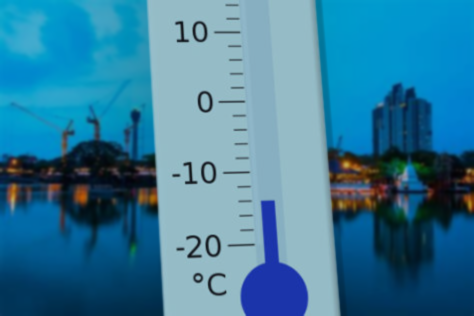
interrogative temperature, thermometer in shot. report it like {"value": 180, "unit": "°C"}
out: {"value": -14, "unit": "°C"}
